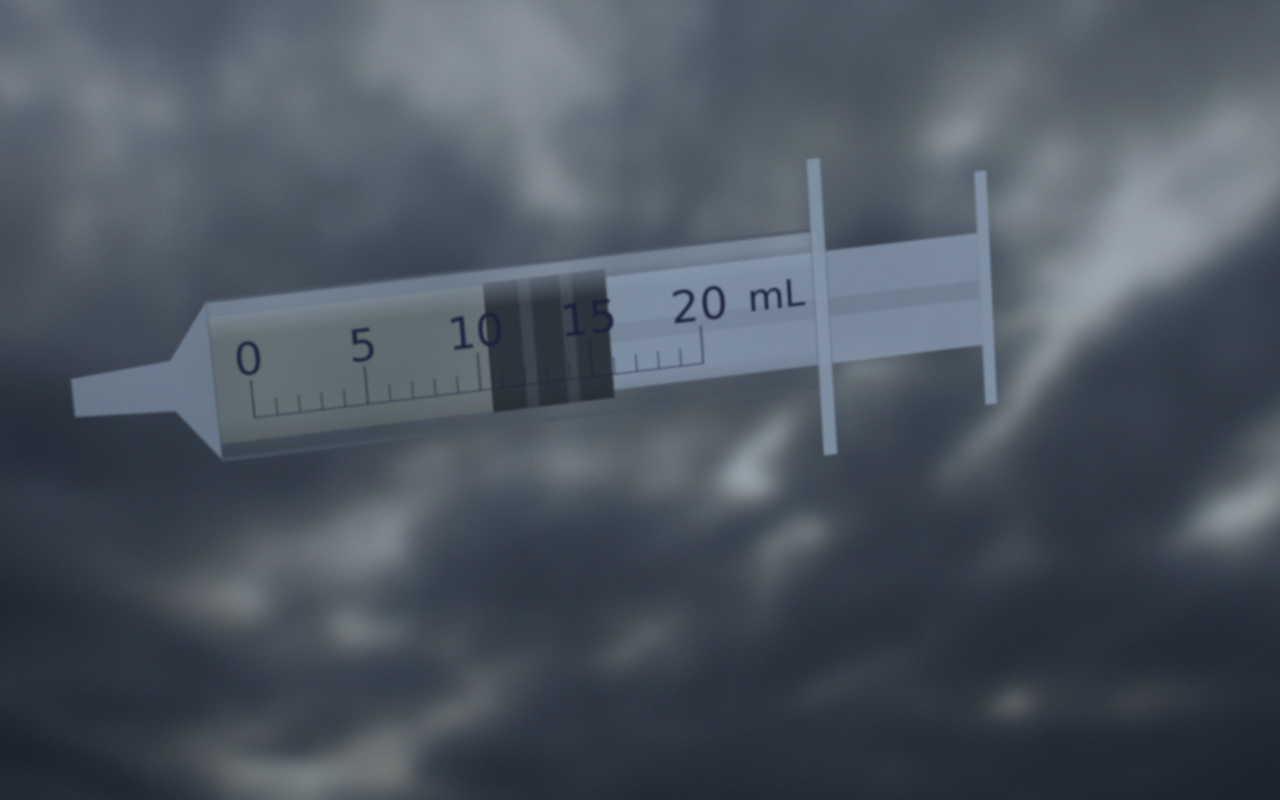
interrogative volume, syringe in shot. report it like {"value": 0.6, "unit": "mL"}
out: {"value": 10.5, "unit": "mL"}
